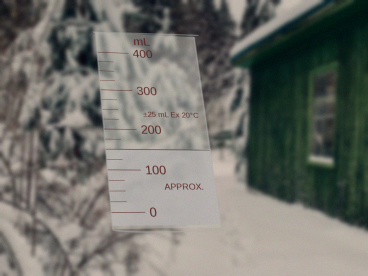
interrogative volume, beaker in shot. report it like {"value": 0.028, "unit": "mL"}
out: {"value": 150, "unit": "mL"}
